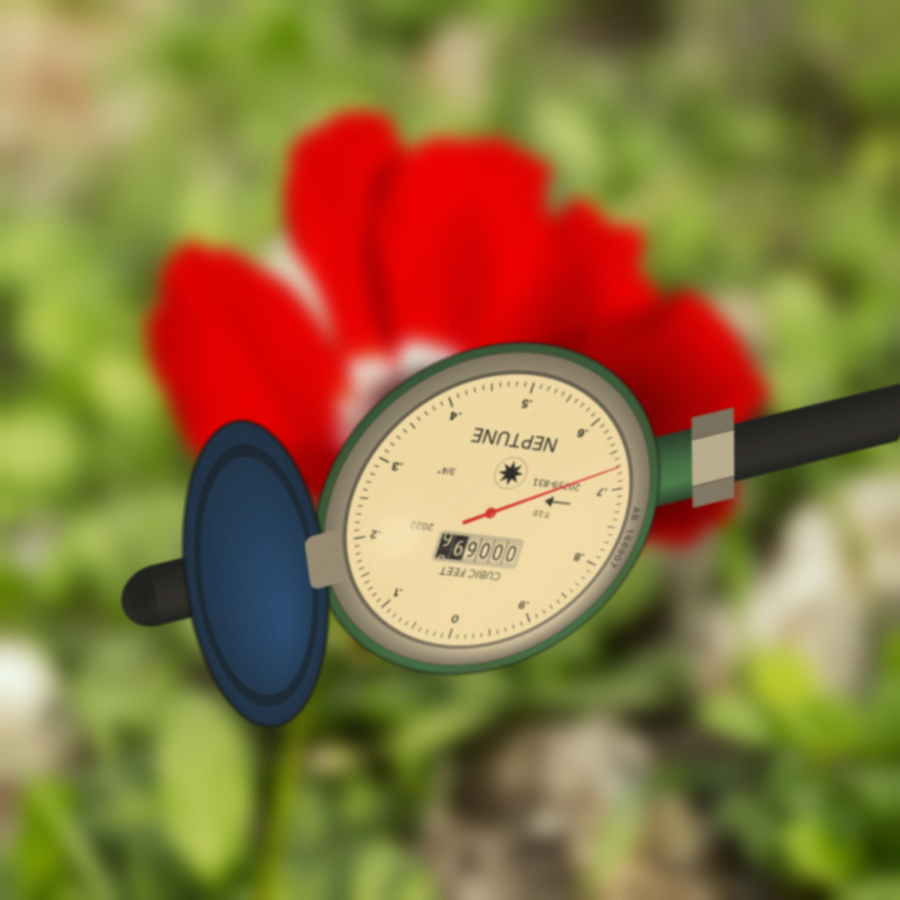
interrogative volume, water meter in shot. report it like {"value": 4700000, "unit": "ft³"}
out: {"value": 695.67, "unit": "ft³"}
